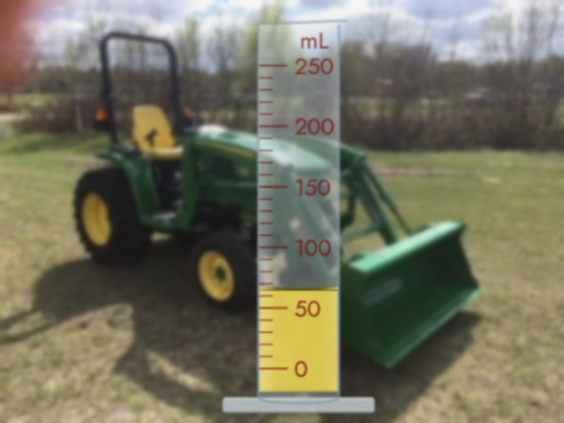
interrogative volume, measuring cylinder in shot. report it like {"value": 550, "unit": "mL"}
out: {"value": 65, "unit": "mL"}
